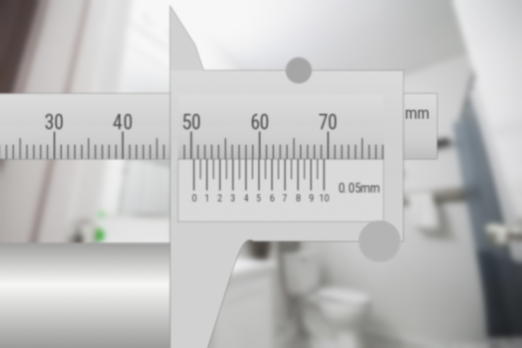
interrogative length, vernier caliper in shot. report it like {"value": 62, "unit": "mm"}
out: {"value": 50.4, "unit": "mm"}
